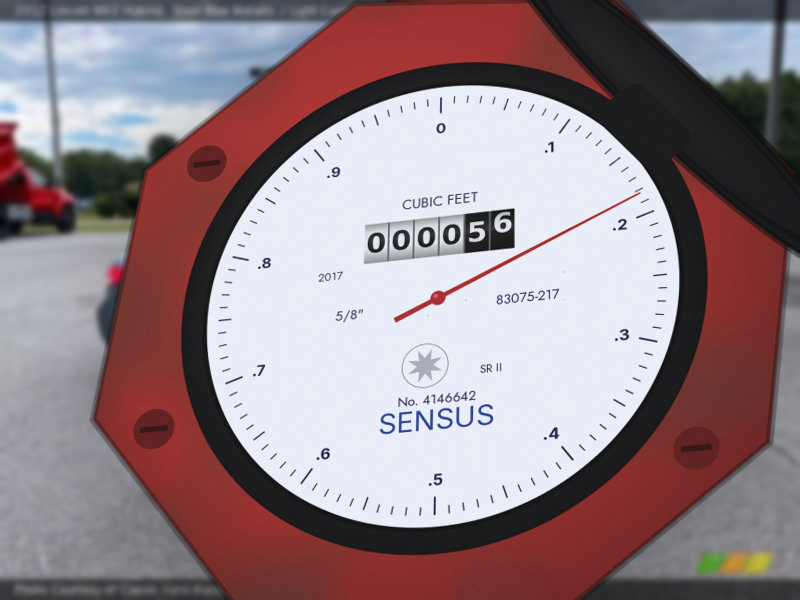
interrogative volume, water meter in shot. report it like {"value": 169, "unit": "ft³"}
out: {"value": 56.18, "unit": "ft³"}
